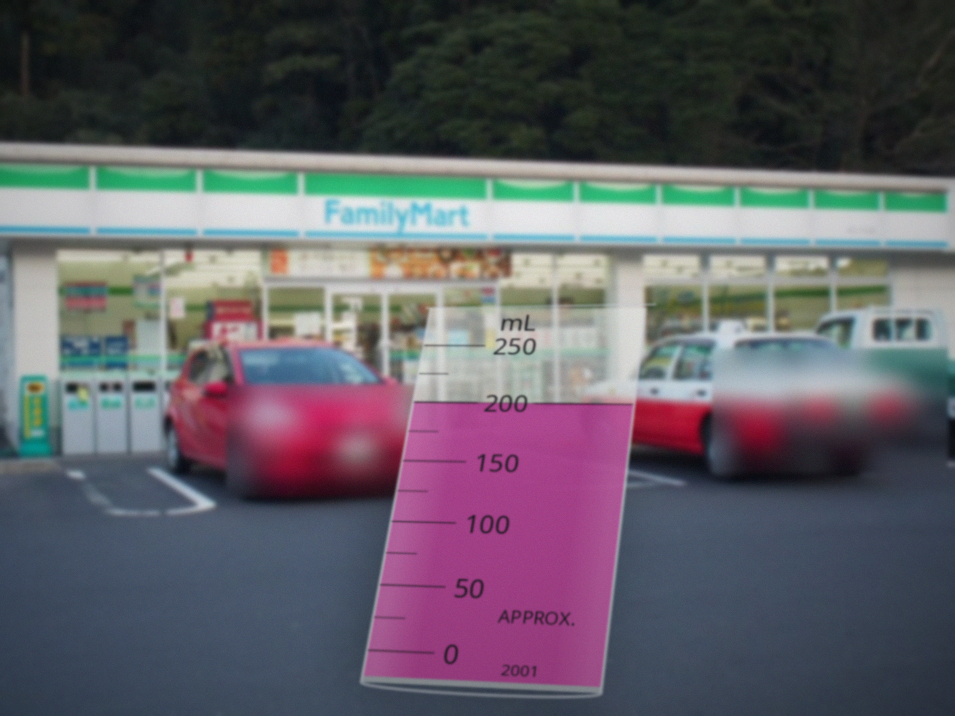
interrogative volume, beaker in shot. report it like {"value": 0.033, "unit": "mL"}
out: {"value": 200, "unit": "mL"}
